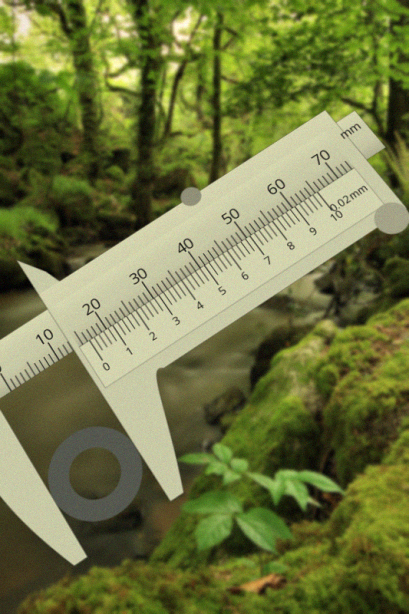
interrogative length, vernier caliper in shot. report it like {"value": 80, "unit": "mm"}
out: {"value": 16.4, "unit": "mm"}
